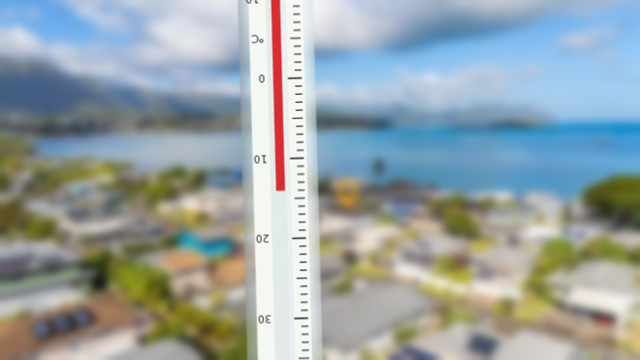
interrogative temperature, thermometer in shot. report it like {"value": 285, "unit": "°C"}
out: {"value": 14, "unit": "°C"}
